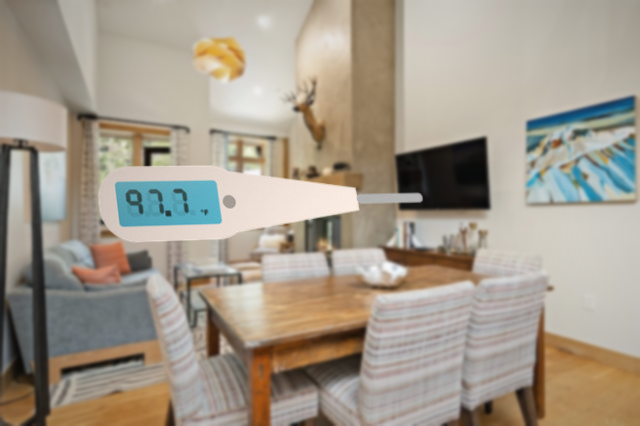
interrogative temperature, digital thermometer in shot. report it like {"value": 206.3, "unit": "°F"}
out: {"value": 97.7, "unit": "°F"}
